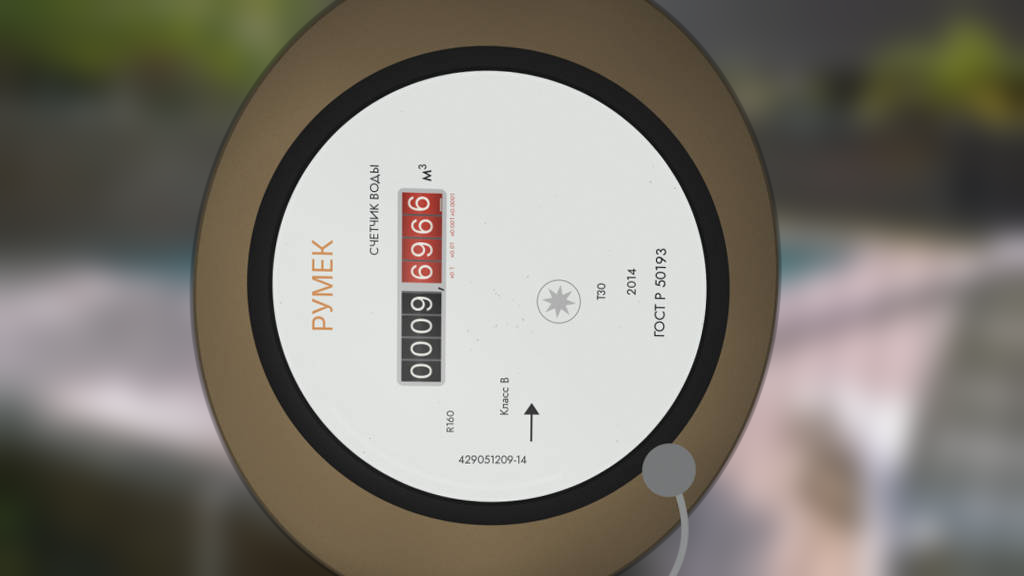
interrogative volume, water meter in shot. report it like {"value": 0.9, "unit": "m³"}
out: {"value": 9.6966, "unit": "m³"}
